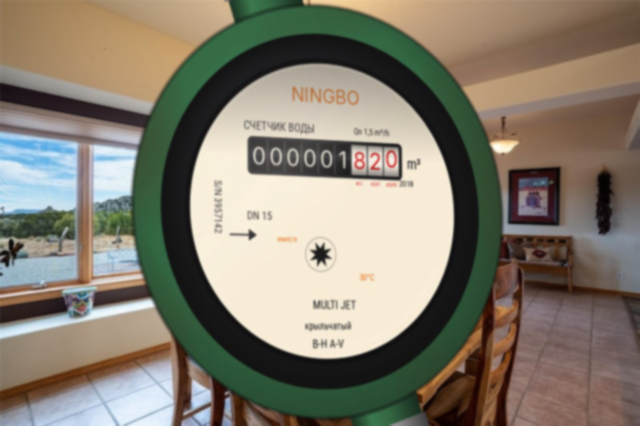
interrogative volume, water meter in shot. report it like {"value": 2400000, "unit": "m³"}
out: {"value": 1.820, "unit": "m³"}
